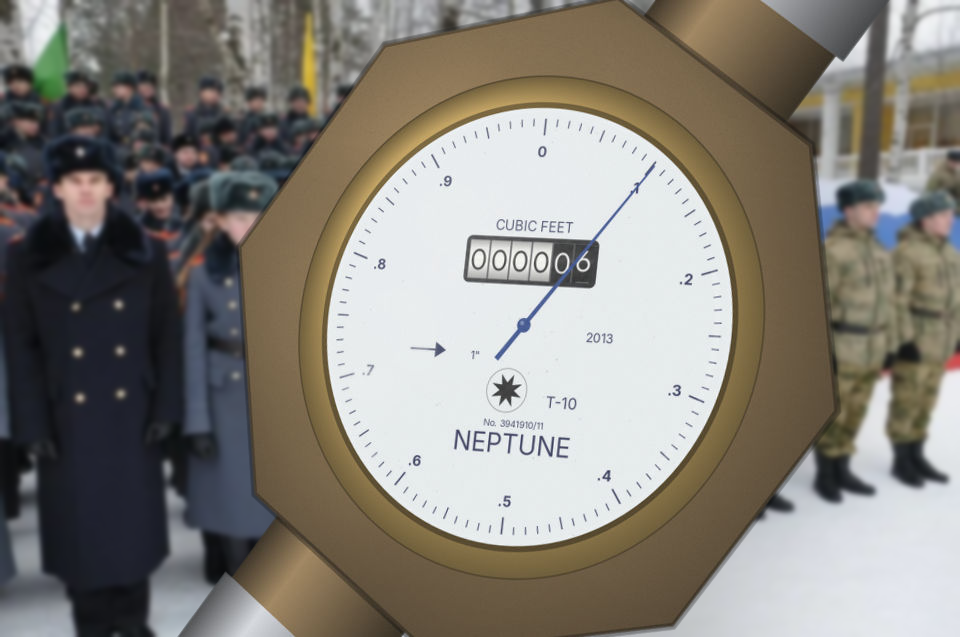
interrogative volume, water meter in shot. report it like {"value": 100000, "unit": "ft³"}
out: {"value": 6.10, "unit": "ft³"}
